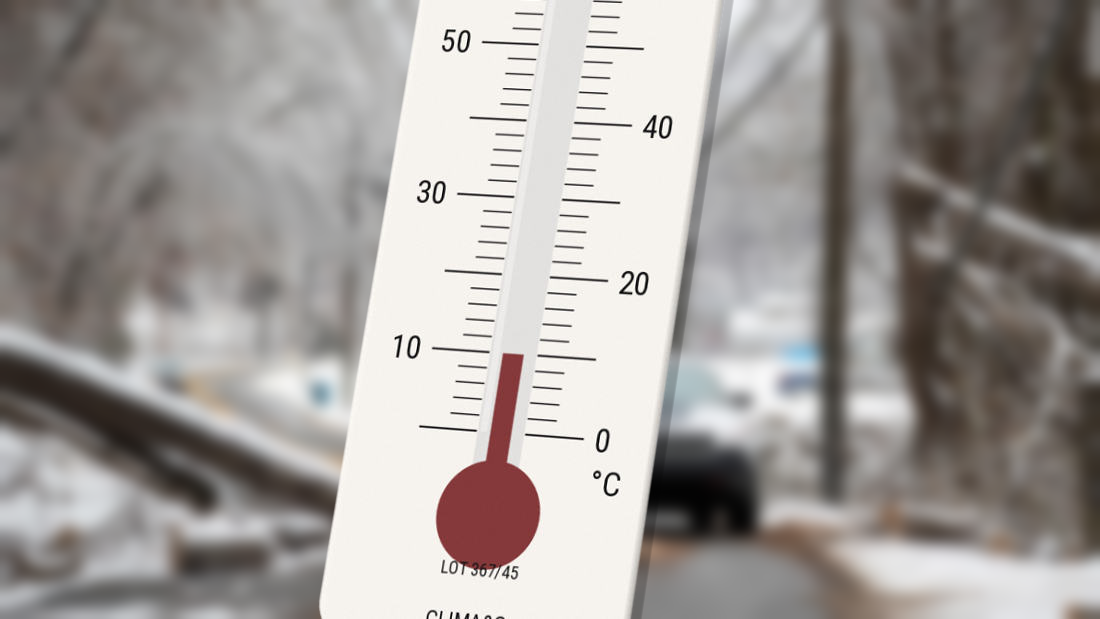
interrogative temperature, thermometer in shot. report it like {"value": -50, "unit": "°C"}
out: {"value": 10, "unit": "°C"}
